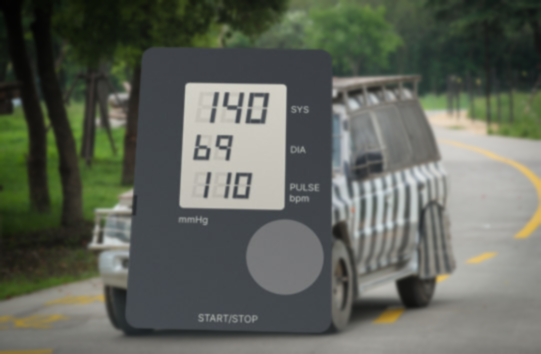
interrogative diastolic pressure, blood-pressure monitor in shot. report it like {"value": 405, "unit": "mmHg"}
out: {"value": 69, "unit": "mmHg"}
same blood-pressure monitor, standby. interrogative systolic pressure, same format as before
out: {"value": 140, "unit": "mmHg"}
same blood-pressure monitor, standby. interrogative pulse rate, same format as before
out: {"value": 110, "unit": "bpm"}
